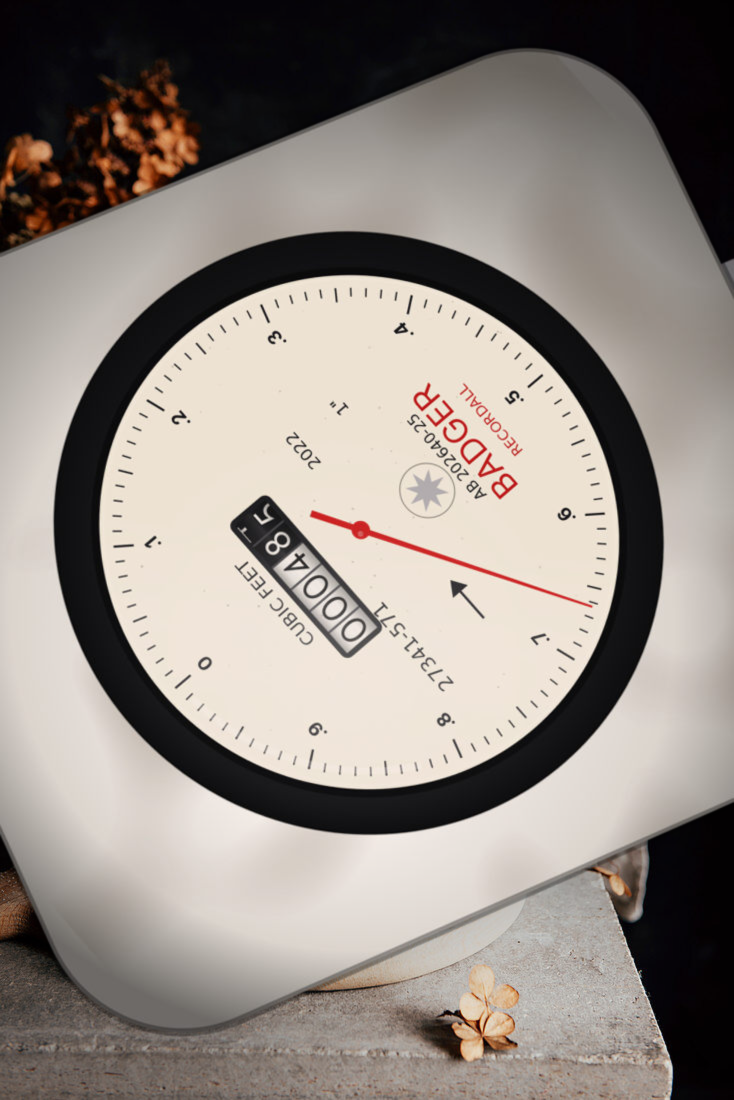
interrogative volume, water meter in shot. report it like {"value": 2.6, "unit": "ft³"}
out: {"value": 484.66, "unit": "ft³"}
